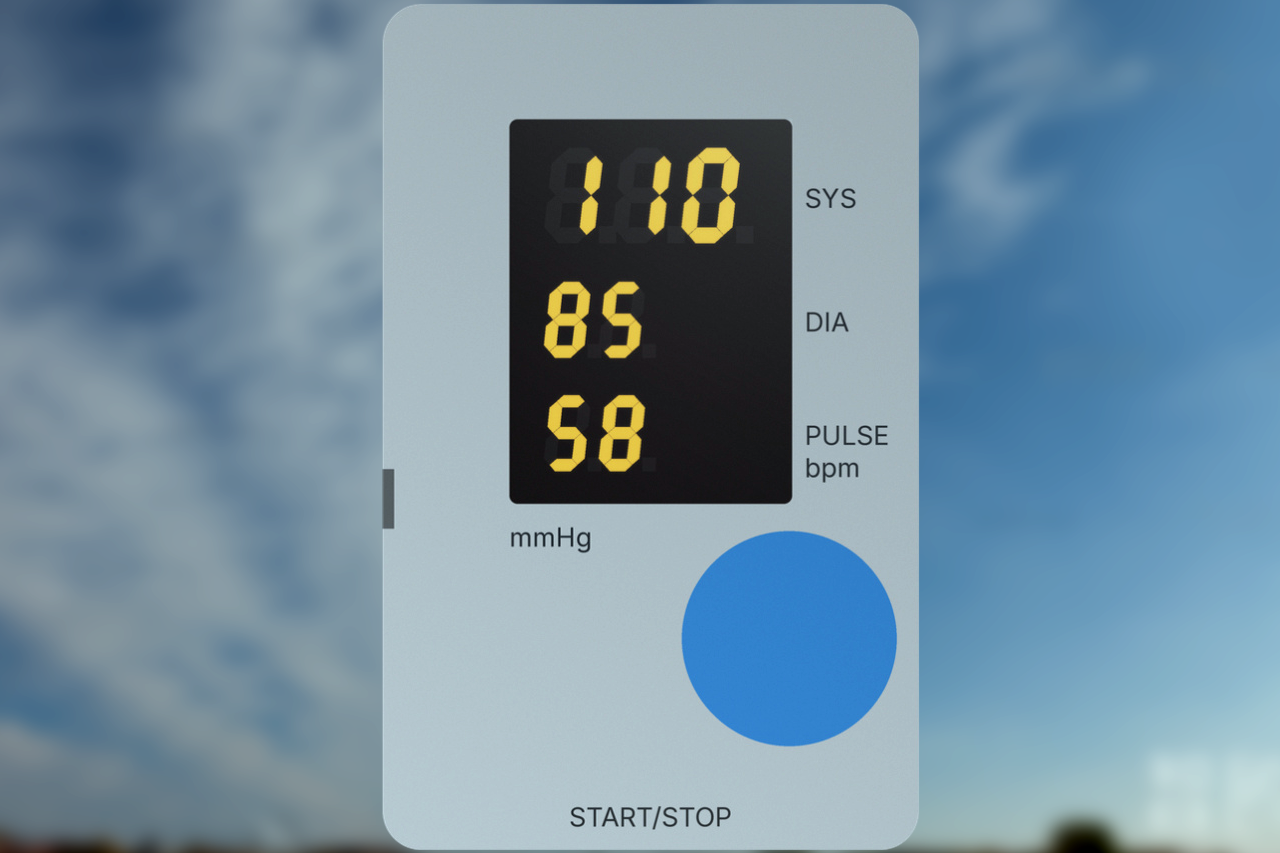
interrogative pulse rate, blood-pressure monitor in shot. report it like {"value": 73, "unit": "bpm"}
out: {"value": 58, "unit": "bpm"}
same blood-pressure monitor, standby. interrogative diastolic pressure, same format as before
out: {"value": 85, "unit": "mmHg"}
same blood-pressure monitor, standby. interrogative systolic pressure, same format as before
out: {"value": 110, "unit": "mmHg"}
